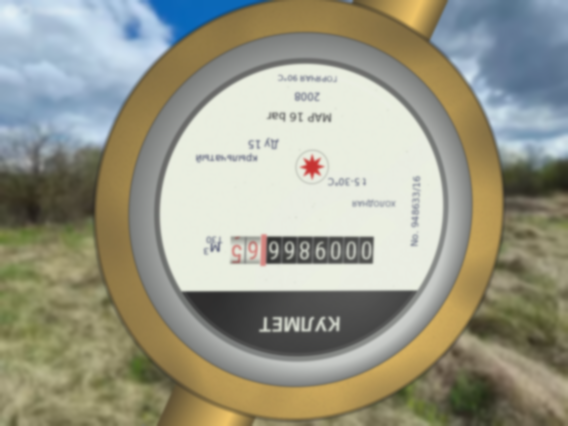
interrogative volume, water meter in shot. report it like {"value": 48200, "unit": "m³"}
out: {"value": 9866.65, "unit": "m³"}
